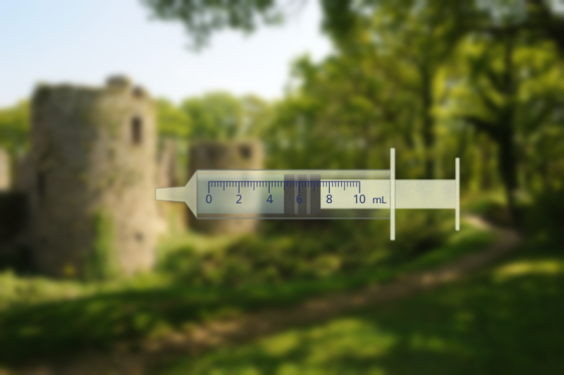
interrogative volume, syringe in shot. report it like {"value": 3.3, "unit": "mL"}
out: {"value": 5, "unit": "mL"}
